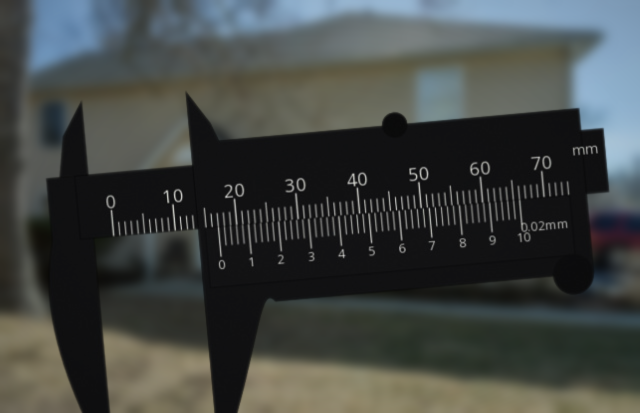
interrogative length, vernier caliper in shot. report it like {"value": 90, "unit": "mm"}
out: {"value": 17.0, "unit": "mm"}
